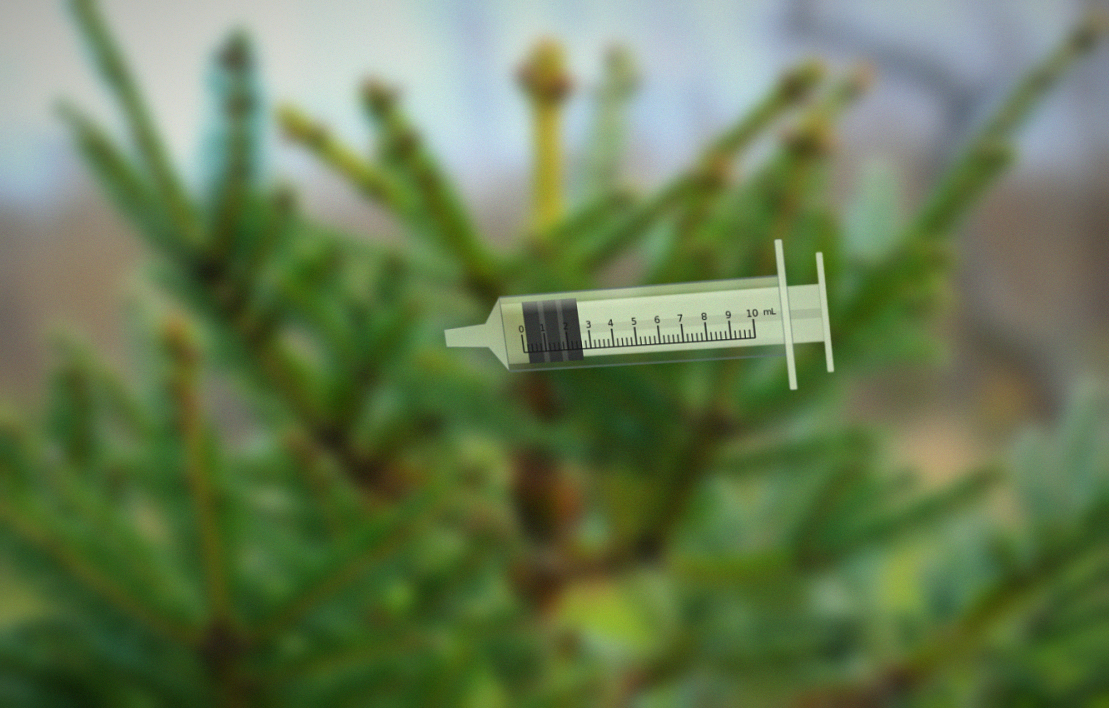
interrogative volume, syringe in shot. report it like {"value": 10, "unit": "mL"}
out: {"value": 0.2, "unit": "mL"}
